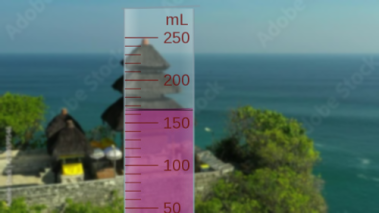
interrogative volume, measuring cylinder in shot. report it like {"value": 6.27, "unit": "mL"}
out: {"value": 165, "unit": "mL"}
